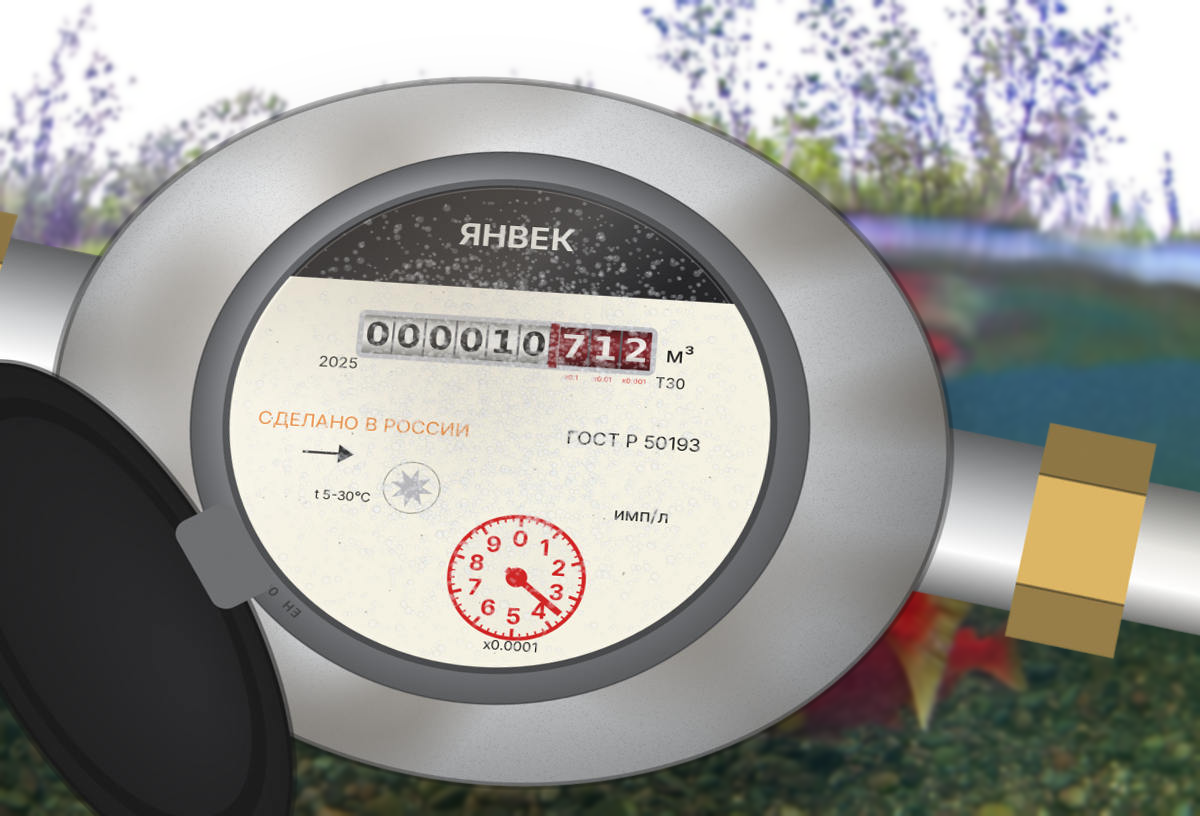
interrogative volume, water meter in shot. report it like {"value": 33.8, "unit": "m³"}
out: {"value": 10.7123, "unit": "m³"}
